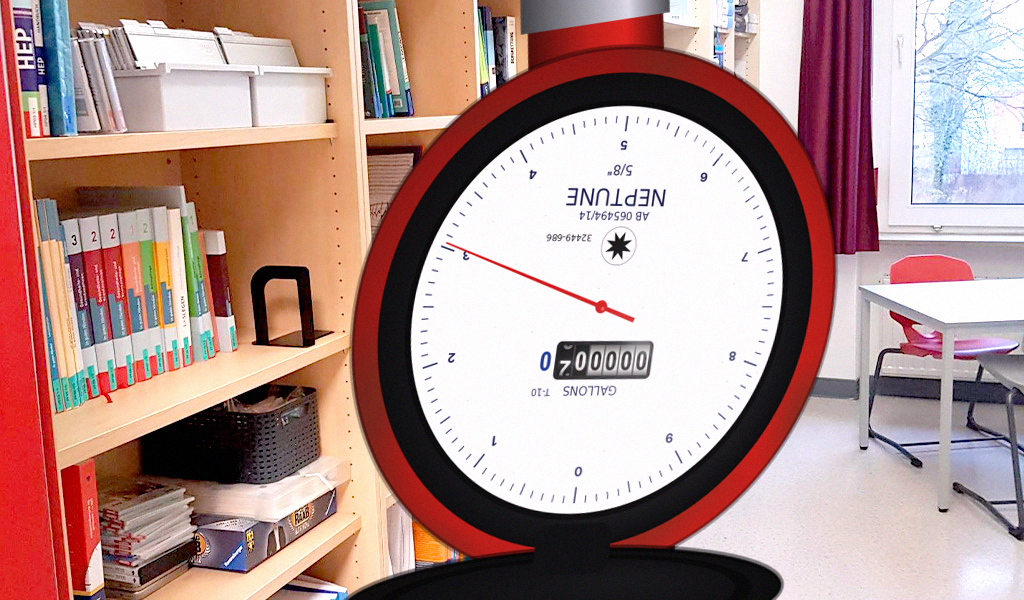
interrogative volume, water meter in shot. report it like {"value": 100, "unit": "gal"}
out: {"value": 23.0, "unit": "gal"}
